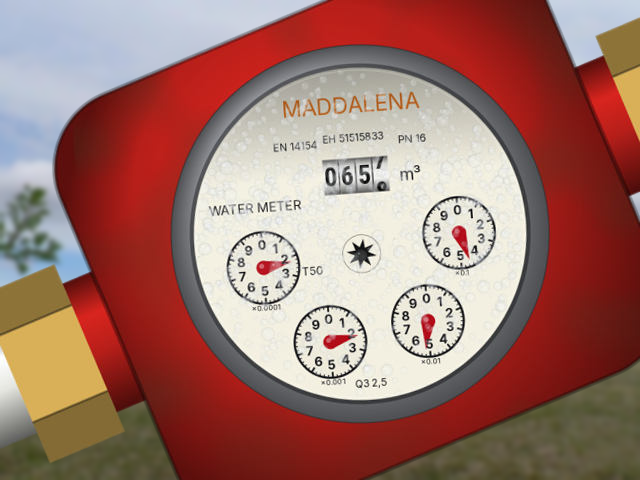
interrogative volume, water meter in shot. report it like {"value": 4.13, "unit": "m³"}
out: {"value": 657.4522, "unit": "m³"}
